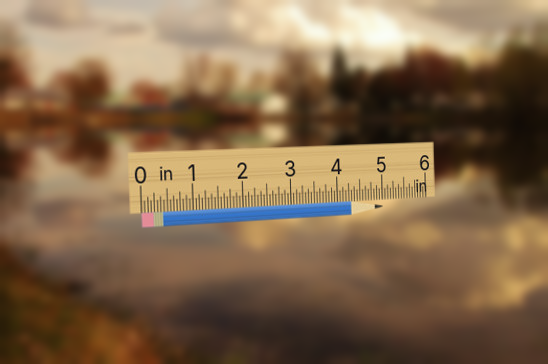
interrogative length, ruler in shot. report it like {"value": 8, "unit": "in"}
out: {"value": 5, "unit": "in"}
